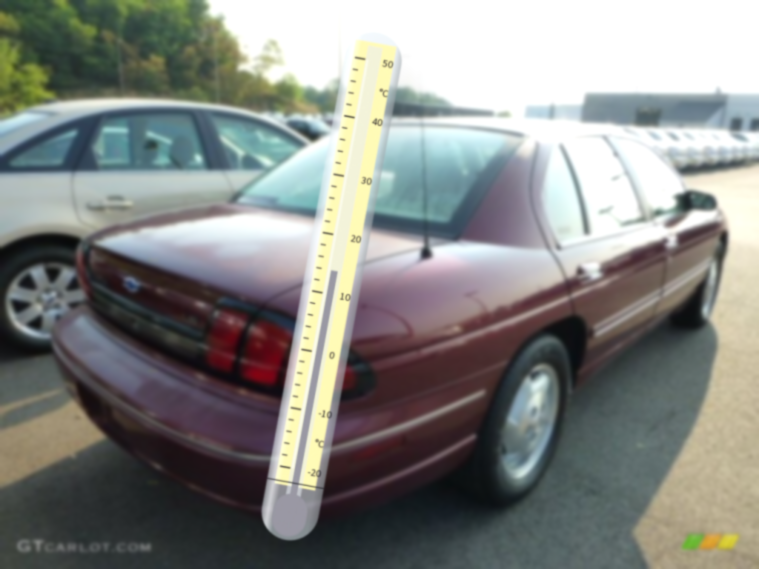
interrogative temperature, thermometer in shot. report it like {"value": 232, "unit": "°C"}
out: {"value": 14, "unit": "°C"}
